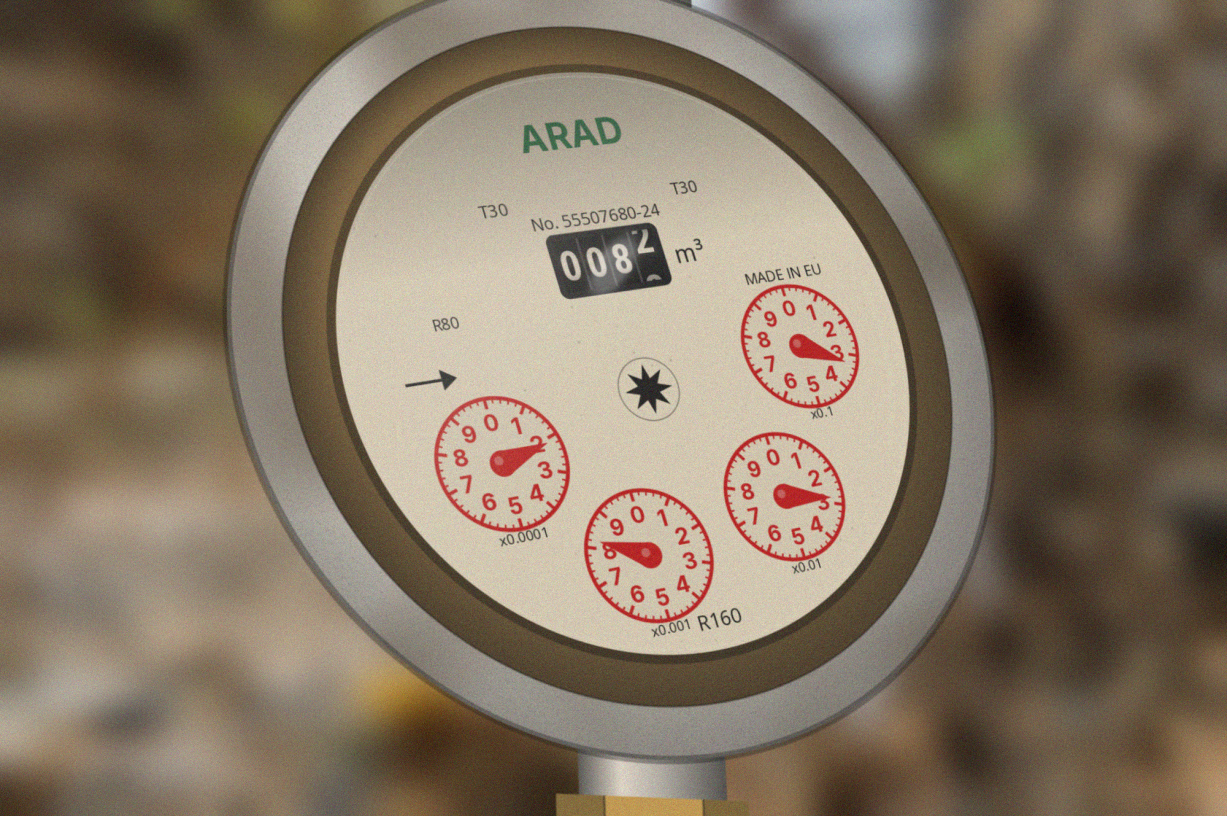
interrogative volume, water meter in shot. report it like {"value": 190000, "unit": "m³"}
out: {"value": 82.3282, "unit": "m³"}
